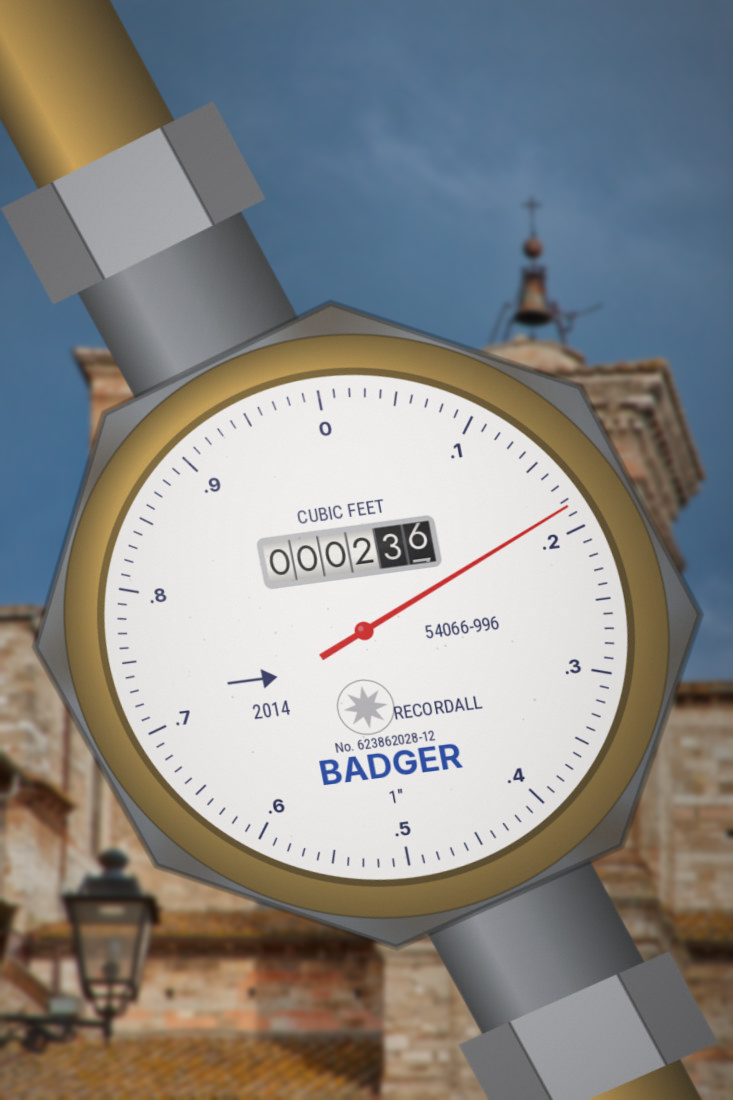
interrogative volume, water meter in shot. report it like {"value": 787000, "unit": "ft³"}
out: {"value": 236.18, "unit": "ft³"}
